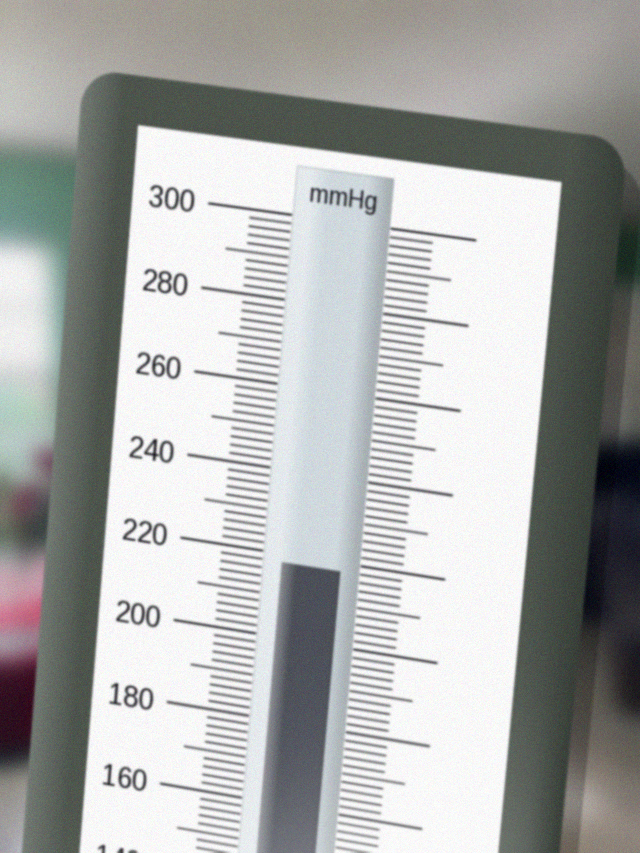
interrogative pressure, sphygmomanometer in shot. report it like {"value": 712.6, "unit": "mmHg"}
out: {"value": 218, "unit": "mmHg"}
